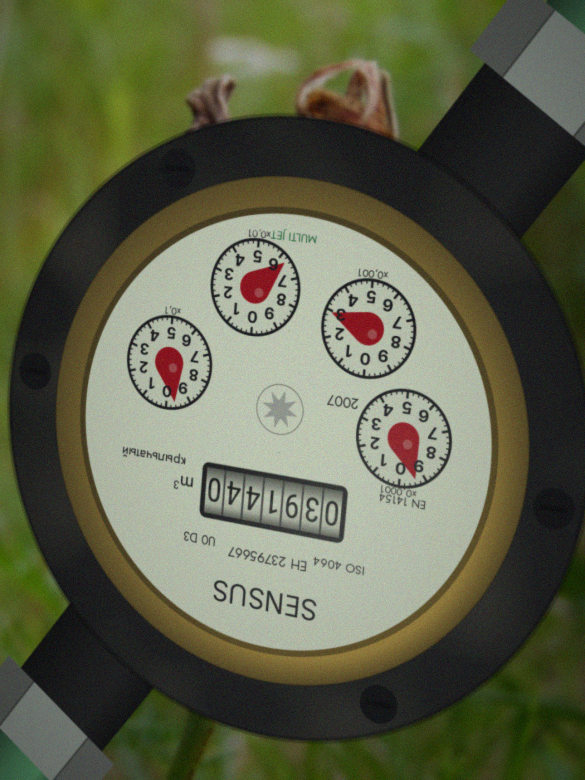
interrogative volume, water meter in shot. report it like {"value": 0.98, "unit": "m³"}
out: {"value": 391439.9629, "unit": "m³"}
